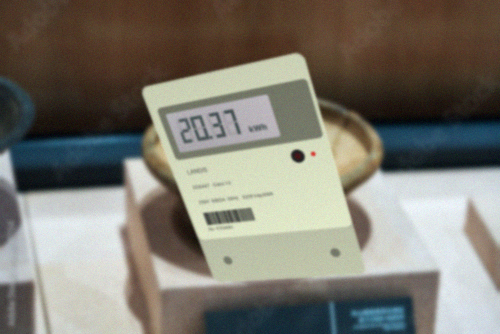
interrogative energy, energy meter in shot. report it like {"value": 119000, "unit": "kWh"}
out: {"value": 20.37, "unit": "kWh"}
